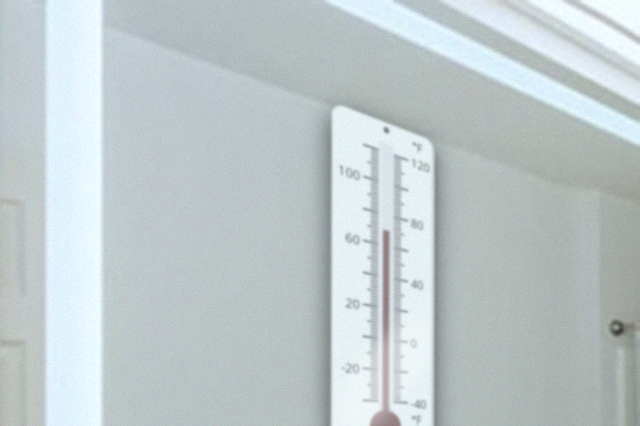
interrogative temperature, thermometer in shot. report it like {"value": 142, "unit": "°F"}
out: {"value": 70, "unit": "°F"}
